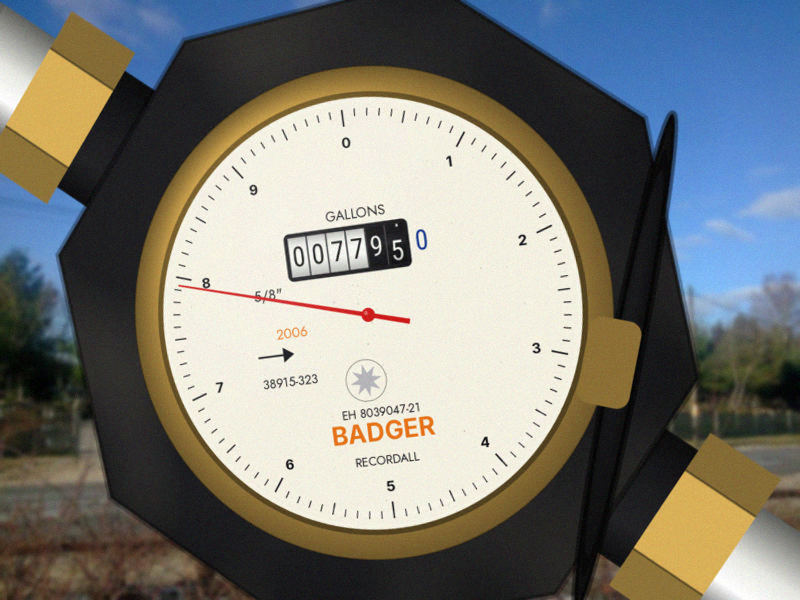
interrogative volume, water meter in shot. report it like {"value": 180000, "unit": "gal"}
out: {"value": 77947.9, "unit": "gal"}
